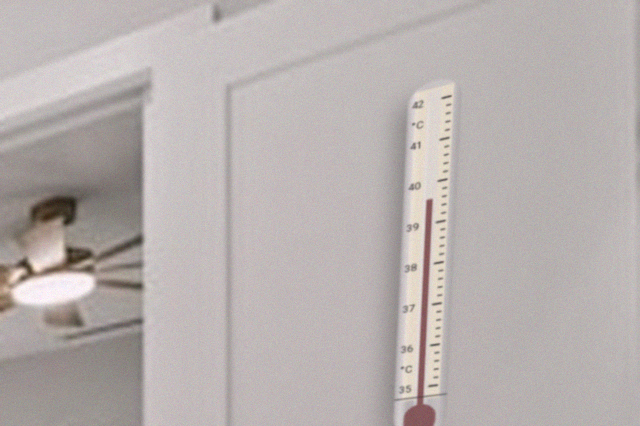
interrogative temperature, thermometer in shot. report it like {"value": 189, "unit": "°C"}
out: {"value": 39.6, "unit": "°C"}
